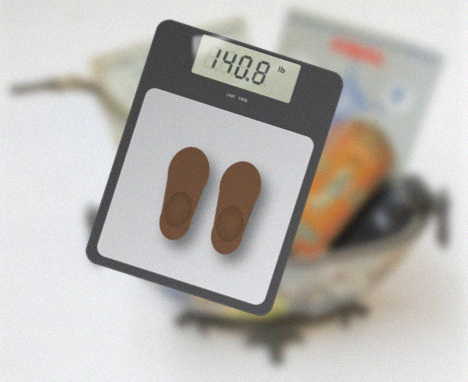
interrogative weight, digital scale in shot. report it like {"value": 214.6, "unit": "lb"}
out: {"value": 140.8, "unit": "lb"}
